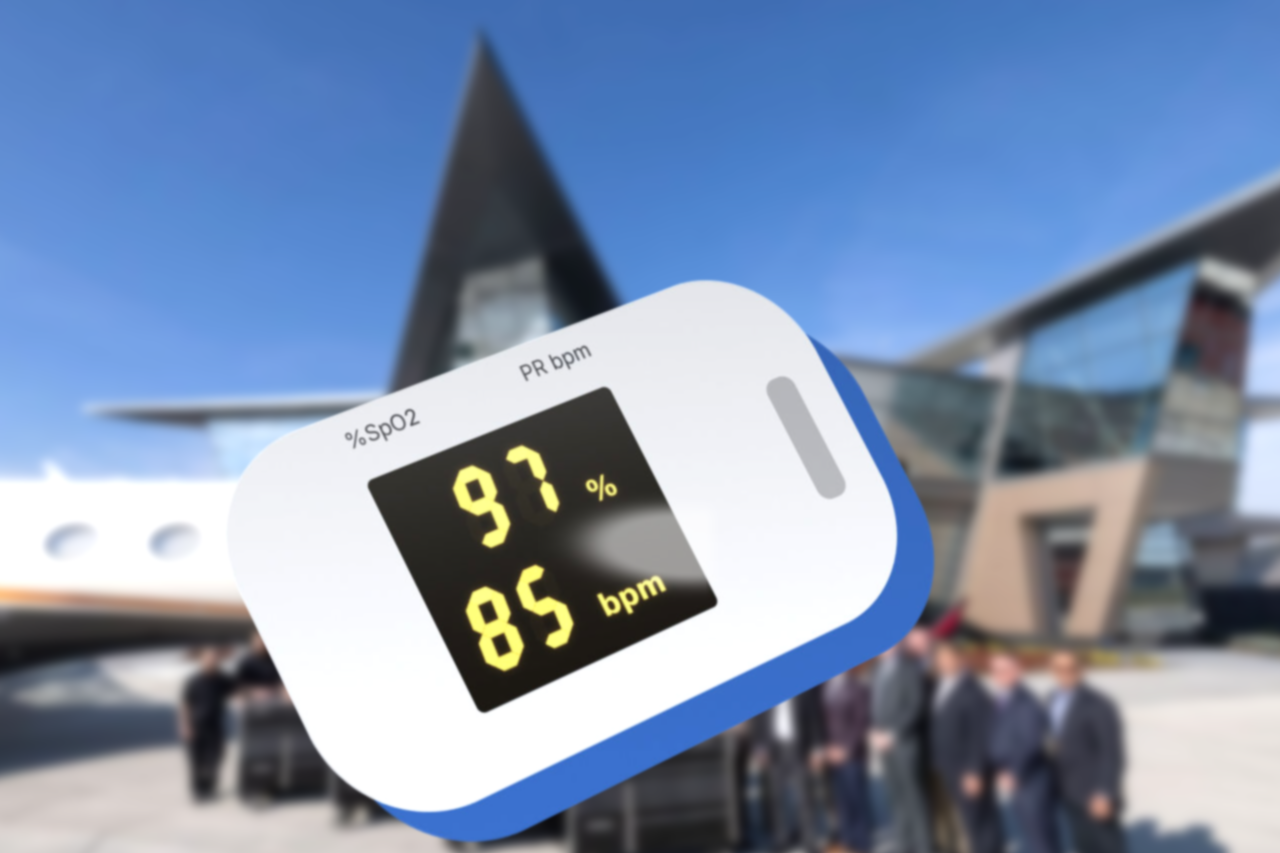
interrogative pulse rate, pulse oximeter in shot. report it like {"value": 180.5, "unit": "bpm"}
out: {"value": 85, "unit": "bpm"}
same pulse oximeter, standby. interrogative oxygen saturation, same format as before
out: {"value": 97, "unit": "%"}
